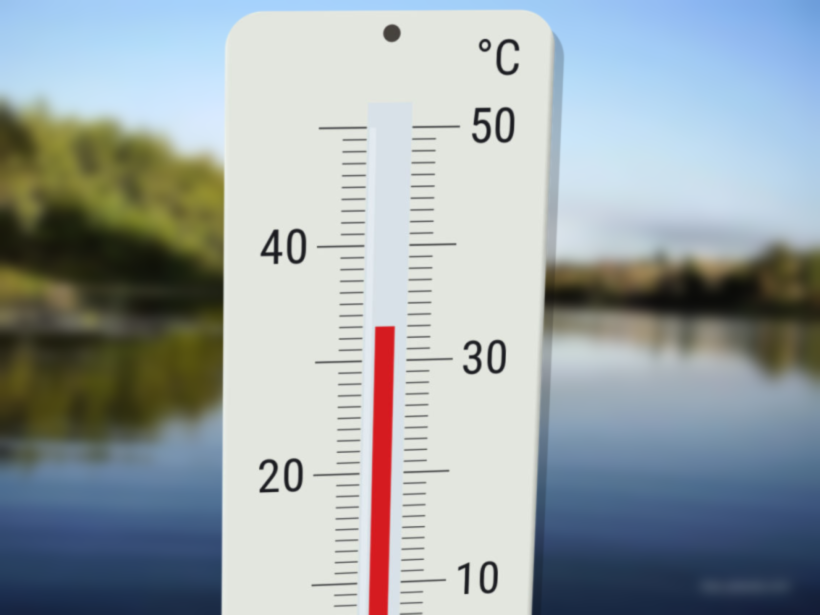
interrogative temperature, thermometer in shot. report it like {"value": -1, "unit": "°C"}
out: {"value": 33, "unit": "°C"}
